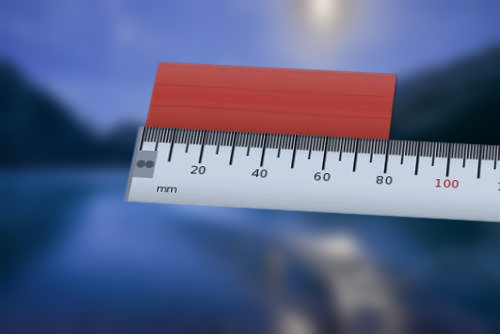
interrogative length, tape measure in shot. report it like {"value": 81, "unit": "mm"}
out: {"value": 80, "unit": "mm"}
